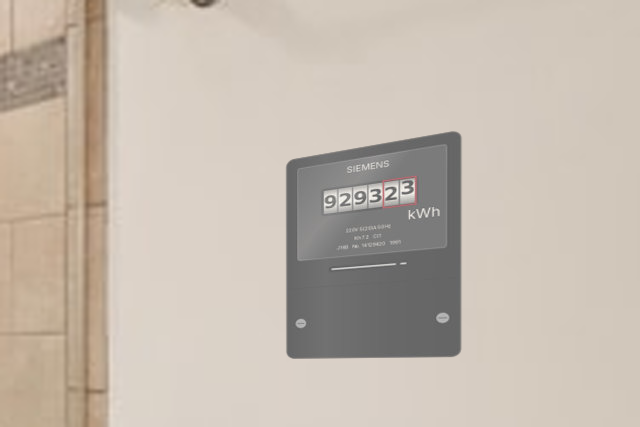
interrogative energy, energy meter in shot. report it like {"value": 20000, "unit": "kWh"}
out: {"value": 9293.23, "unit": "kWh"}
